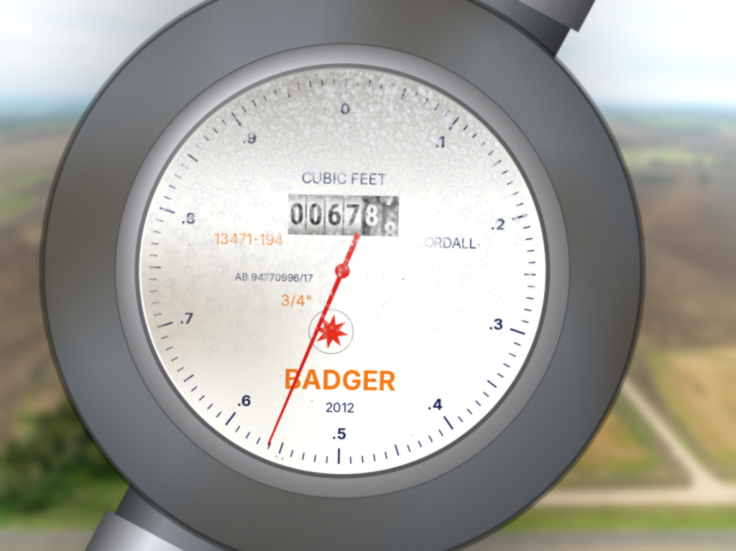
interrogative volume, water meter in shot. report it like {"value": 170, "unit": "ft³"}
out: {"value": 6787.56, "unit": "ft³"}
